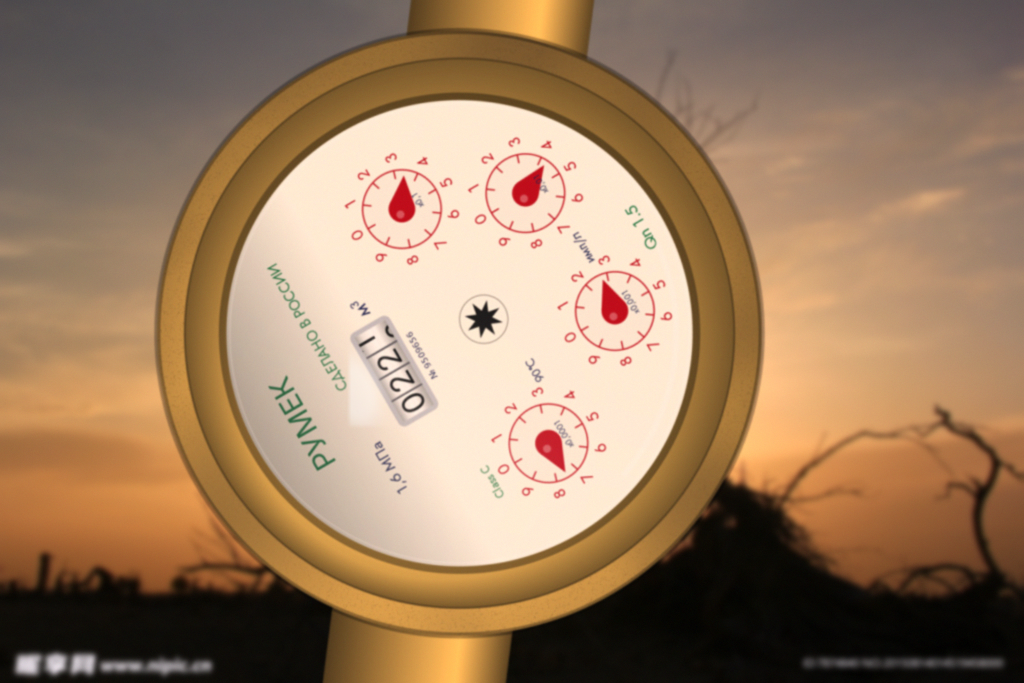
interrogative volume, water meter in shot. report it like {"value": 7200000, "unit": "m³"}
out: {"value": 221.3427, "unit": "m³"}
